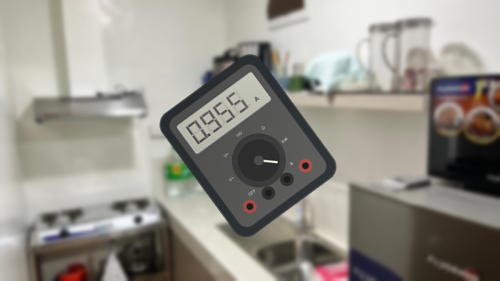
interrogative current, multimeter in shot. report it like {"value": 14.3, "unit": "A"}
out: {"value": 0.955, "unit": "A"}
